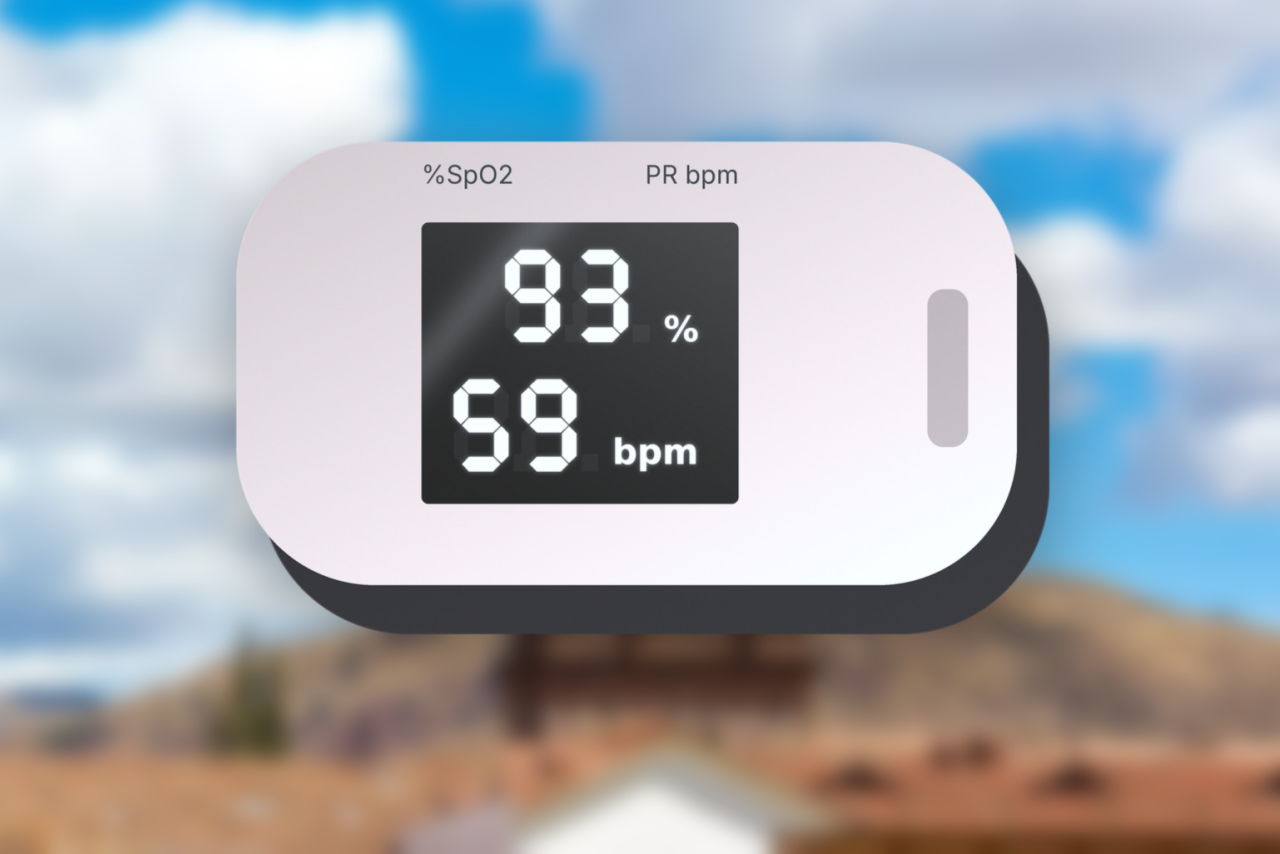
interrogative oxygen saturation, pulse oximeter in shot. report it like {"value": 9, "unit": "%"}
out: {"value": 93, "unit": "%"}
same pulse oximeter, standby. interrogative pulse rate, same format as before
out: {"value": 59, "unit": "bpm"}
